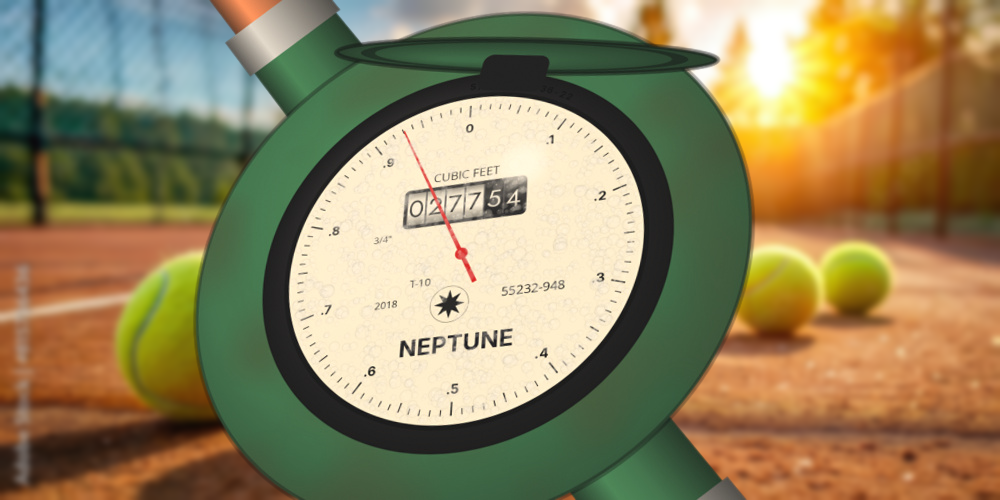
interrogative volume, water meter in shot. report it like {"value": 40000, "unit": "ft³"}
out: {"value": 27753.93, "unit": "ft³"}
